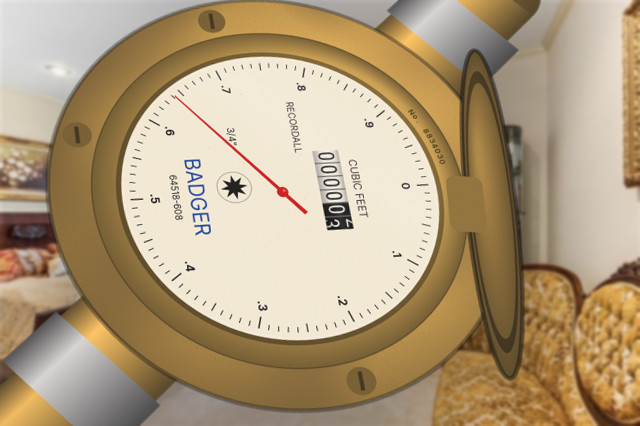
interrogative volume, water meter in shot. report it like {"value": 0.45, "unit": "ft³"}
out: {"value": 2.64, "unit": "ft³"}
